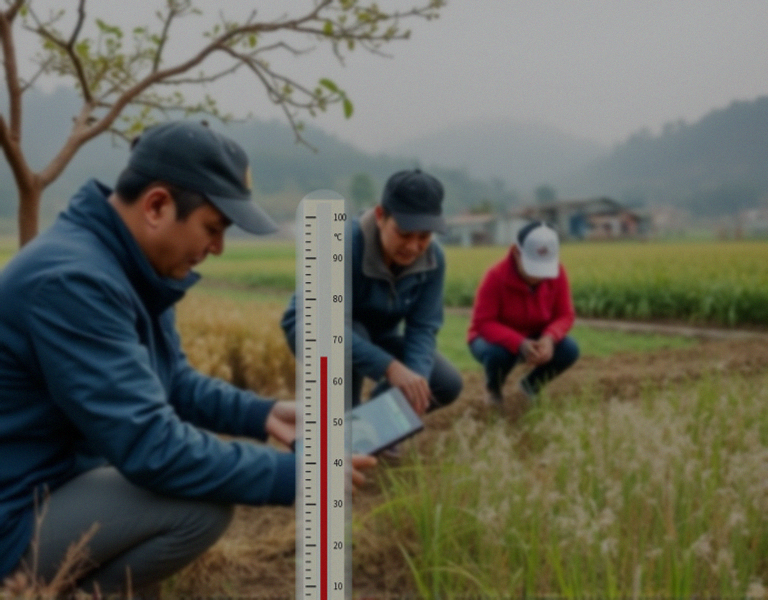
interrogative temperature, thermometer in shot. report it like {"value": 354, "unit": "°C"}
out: {"value": 66, "unit": "°C"}
